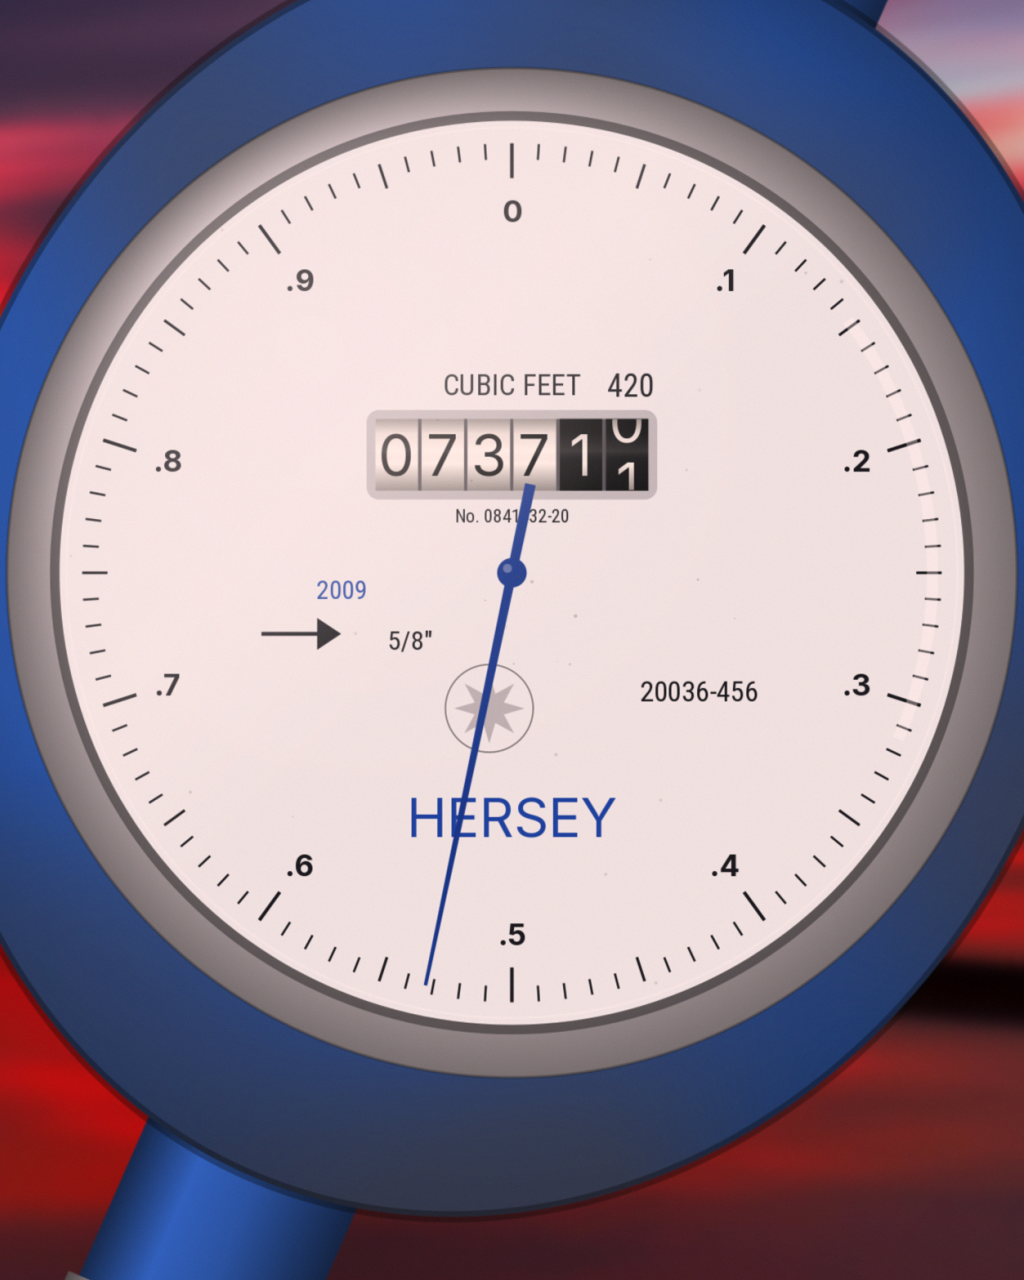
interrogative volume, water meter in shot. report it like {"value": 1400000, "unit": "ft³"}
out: {"value": 73710.53, "unit": "ft³"}
